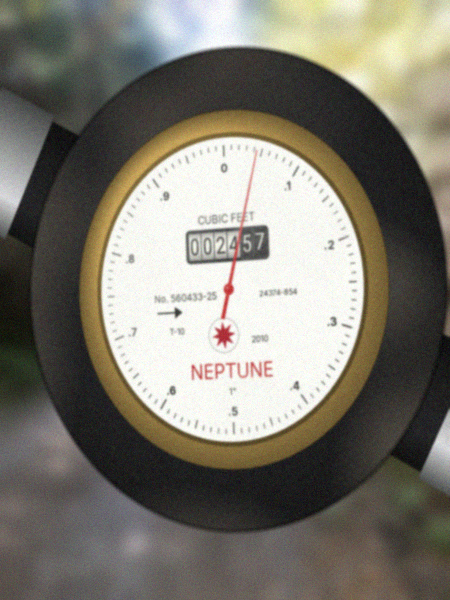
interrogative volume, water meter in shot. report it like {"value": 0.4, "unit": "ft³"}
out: {"value": 2457.04, "unit": "ft³"}
